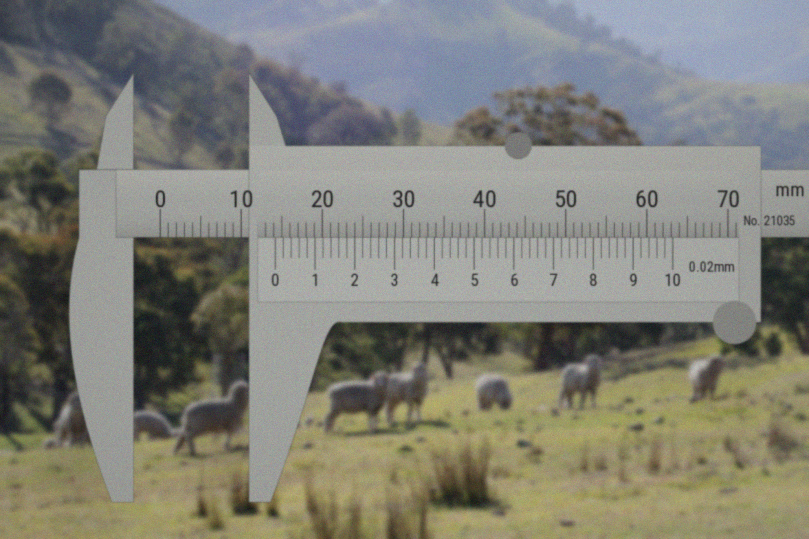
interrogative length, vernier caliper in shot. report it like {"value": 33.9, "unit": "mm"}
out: {"value": 14.2, "unit": "mm"}
